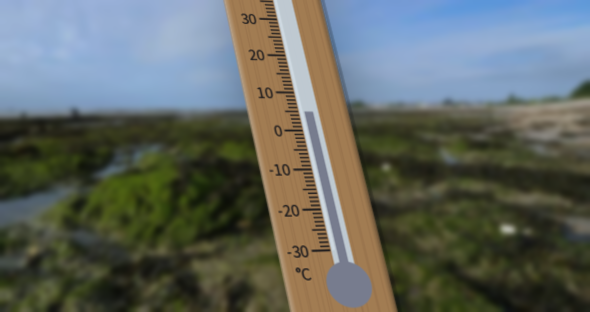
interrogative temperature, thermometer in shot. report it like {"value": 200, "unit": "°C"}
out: {"value": 5, "unit": "°C"}
